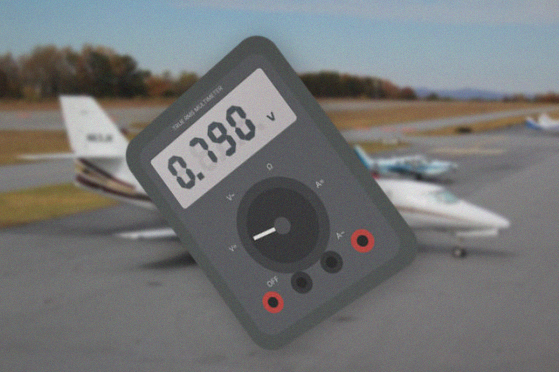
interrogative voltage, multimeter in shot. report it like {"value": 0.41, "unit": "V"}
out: {"value": 0.790, "unit": "V"}
